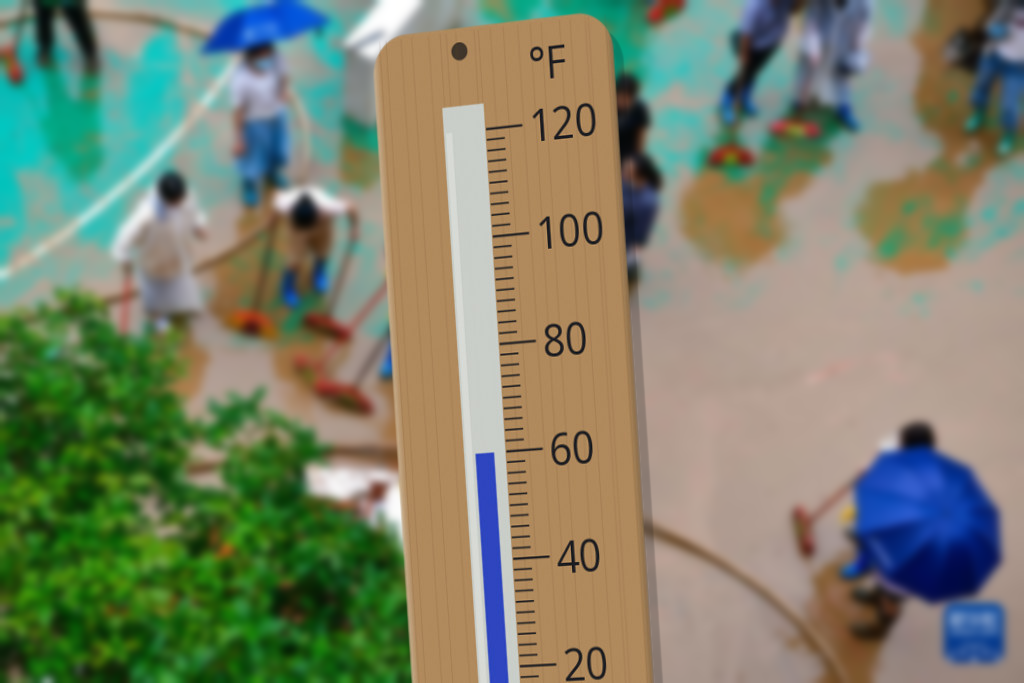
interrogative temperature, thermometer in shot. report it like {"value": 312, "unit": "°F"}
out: {"value": 60, "unit": "°F"}
